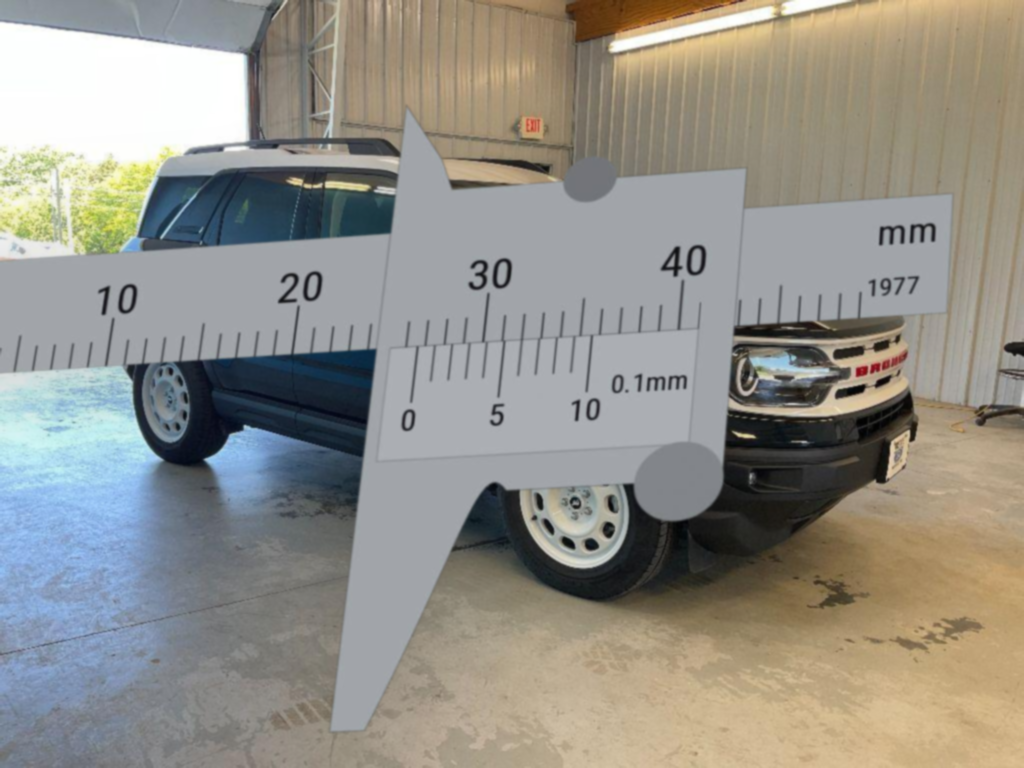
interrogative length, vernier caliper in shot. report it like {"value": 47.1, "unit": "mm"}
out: {"value": 26.6, "unit": "mm"}
